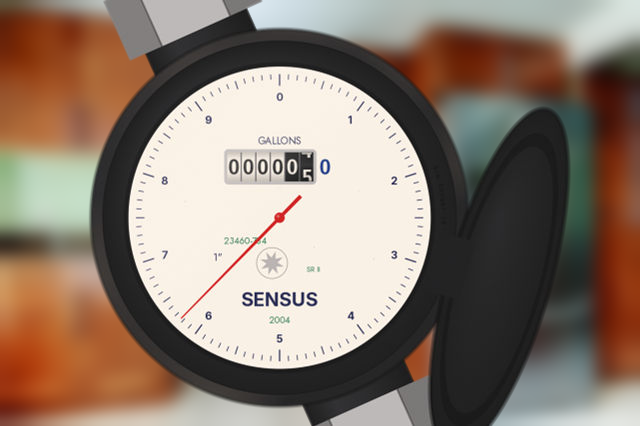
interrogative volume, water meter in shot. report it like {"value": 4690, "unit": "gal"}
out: {"value": 46.2, "unit": "gal"}
